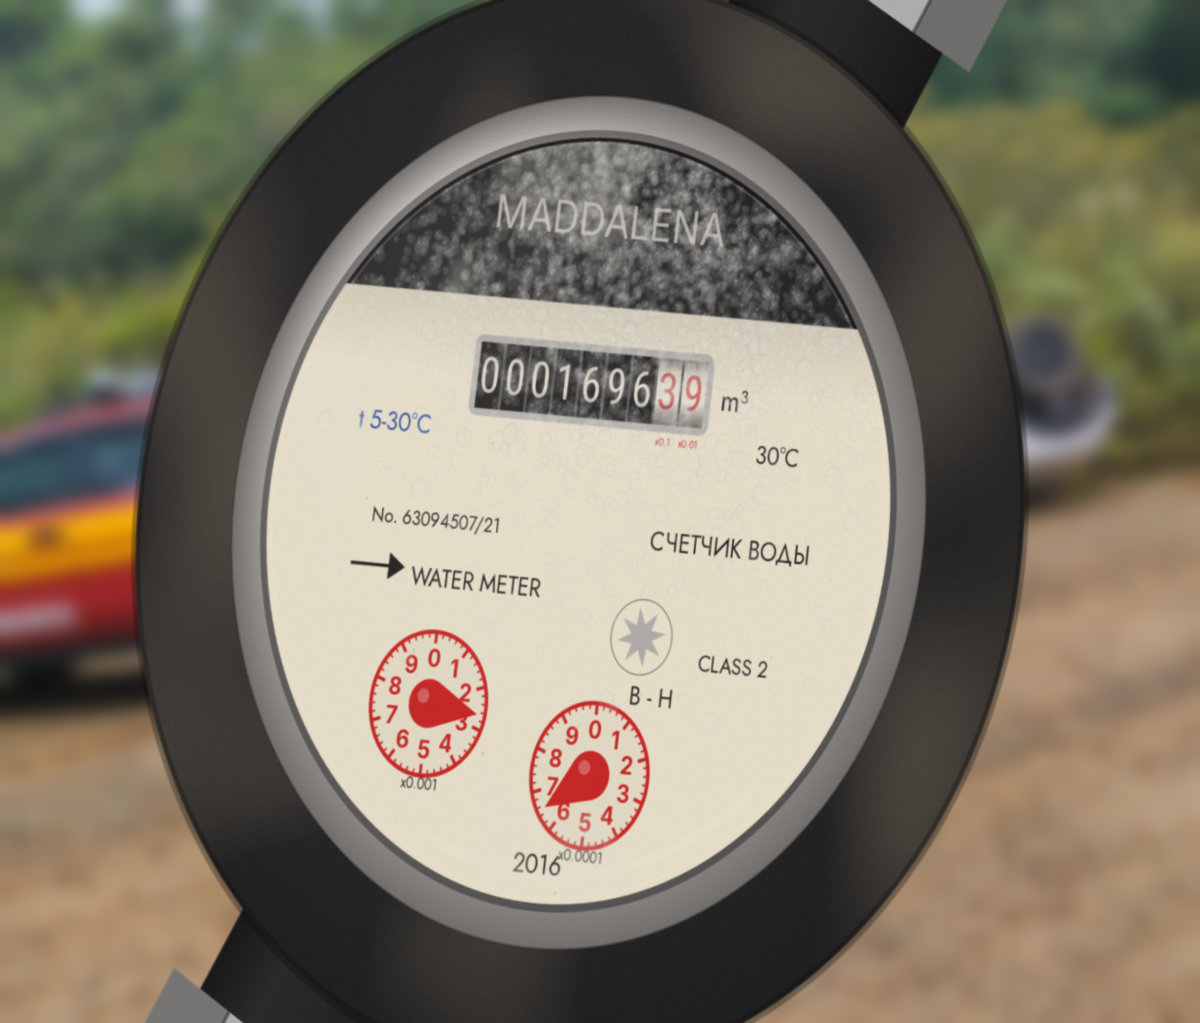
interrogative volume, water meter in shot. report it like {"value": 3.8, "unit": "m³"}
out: {"value": 1696.3926, "unit": "m³"}
